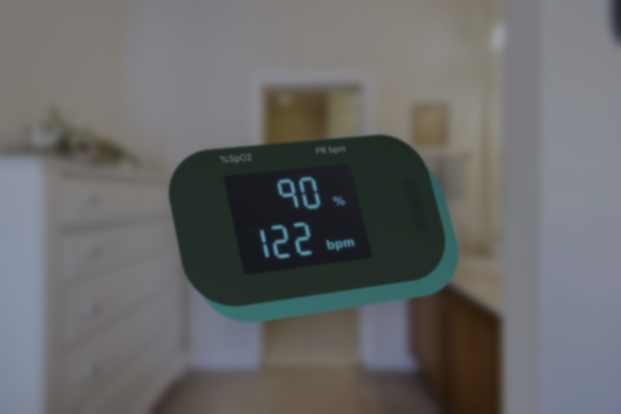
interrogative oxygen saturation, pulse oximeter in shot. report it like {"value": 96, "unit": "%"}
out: {"value": 90, "unit": "%"}
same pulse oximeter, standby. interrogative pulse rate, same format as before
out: {"value": 122, "unit": "bpm"}
